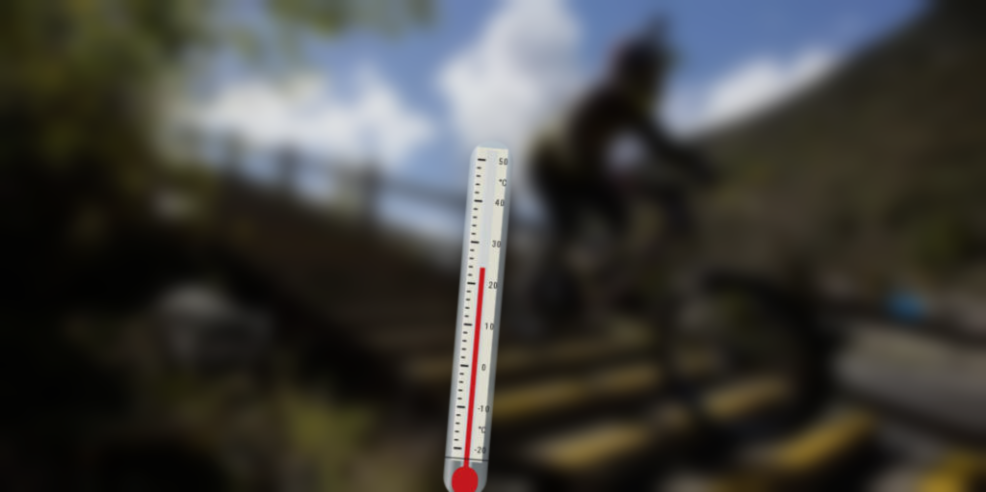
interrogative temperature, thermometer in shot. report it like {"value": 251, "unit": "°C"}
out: {"value": 24, "unit": "°C"}
